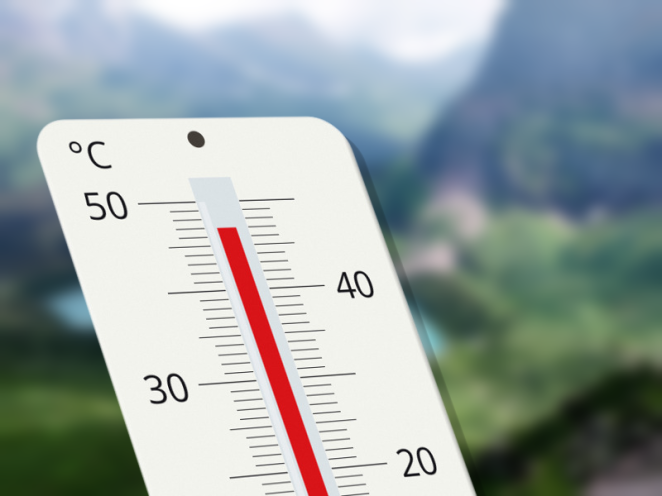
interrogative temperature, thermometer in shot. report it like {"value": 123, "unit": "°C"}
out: {"value": 47, "unit": "°C"}
